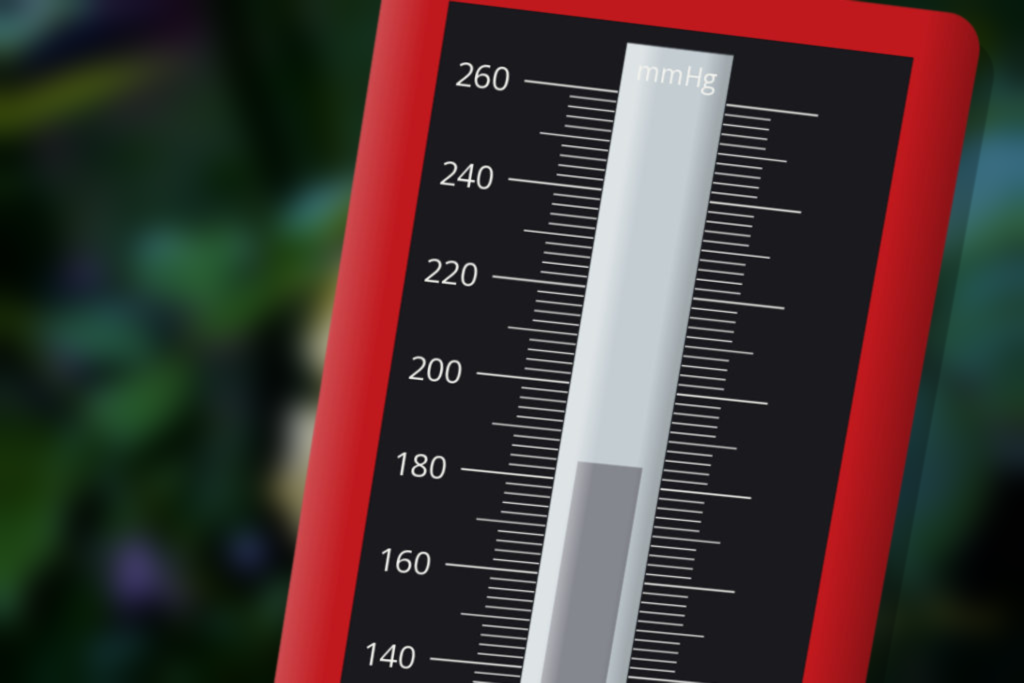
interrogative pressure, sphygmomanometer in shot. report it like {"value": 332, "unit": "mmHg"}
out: {"value": 184, "unit": "mmHg"}
